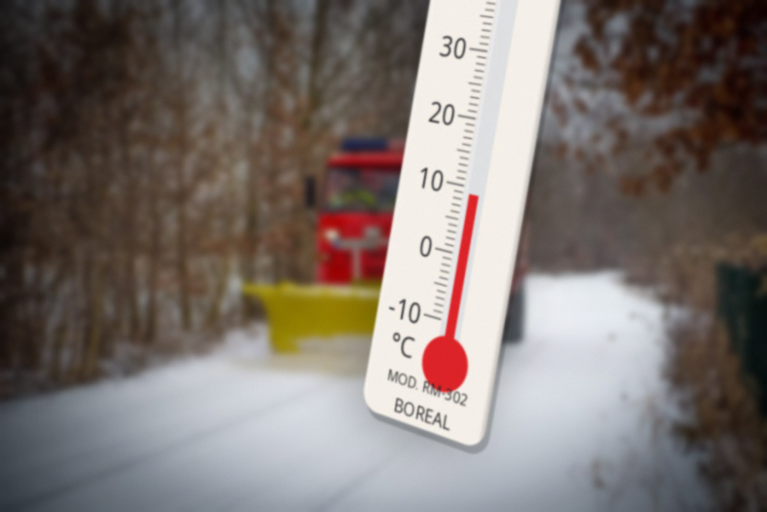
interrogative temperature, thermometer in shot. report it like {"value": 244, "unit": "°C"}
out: {"value": 9, "unit": "°C"}
